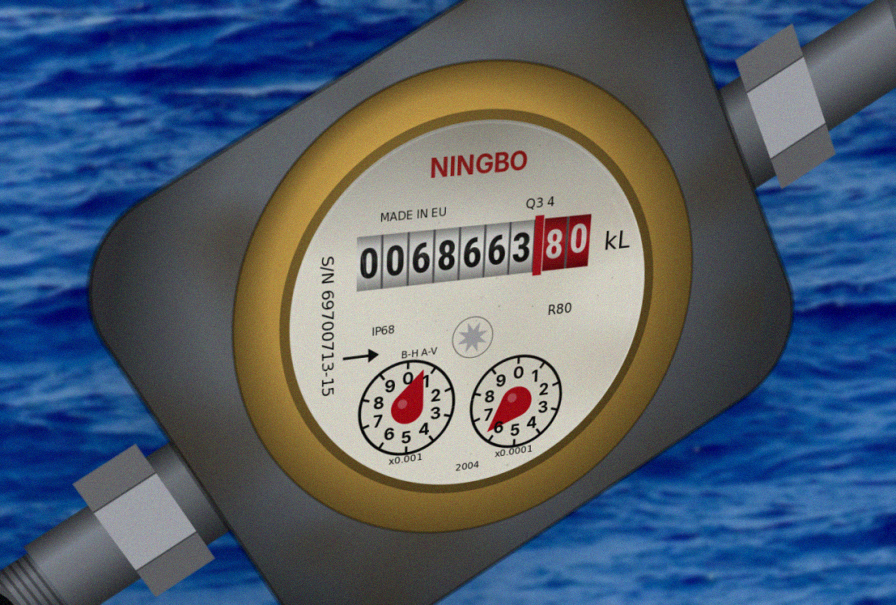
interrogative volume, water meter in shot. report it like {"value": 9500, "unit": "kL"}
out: {"value": 68663.8006, "unit": "kL"}
